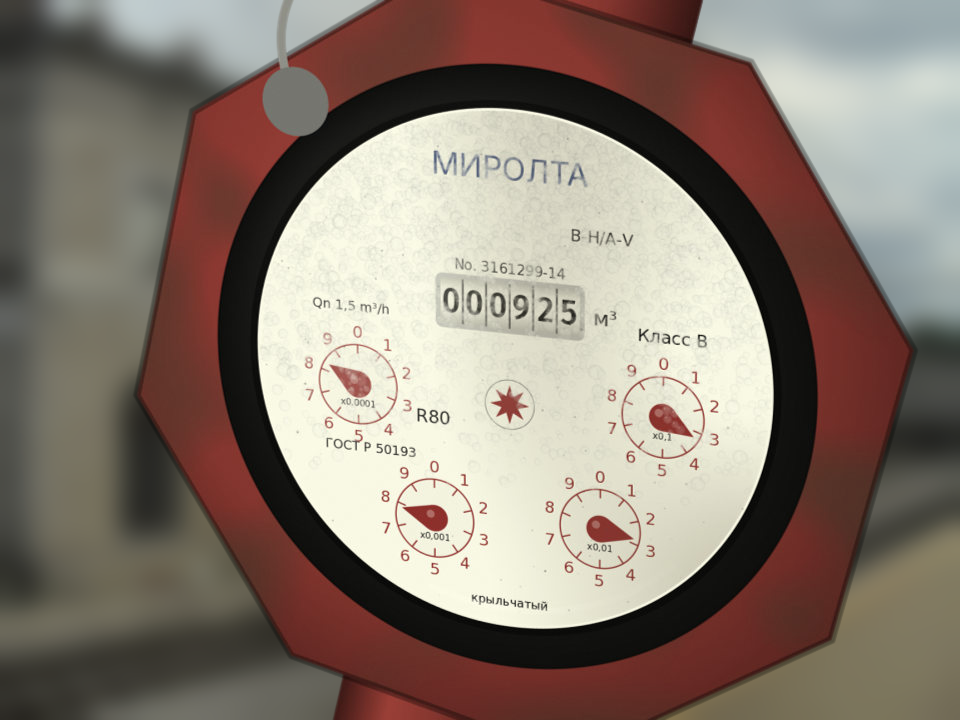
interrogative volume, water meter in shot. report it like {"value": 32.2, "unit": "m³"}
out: {"value": 925.3278, "unit": "m³"}
